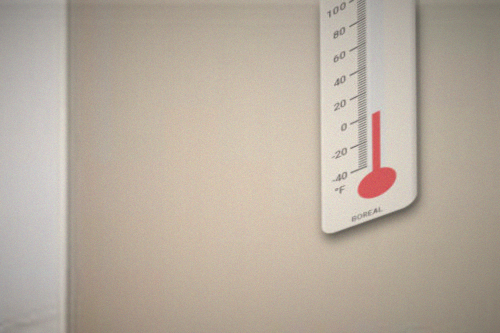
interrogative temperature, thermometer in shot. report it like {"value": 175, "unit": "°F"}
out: {"value": 0, "unit": "°F"}
